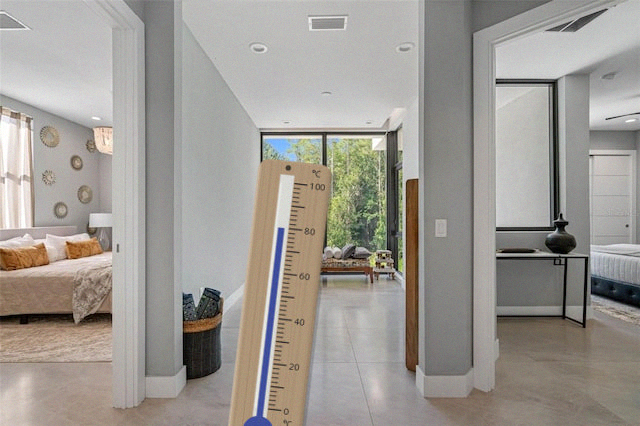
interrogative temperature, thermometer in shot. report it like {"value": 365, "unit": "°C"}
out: {"value": 80, "unit": "°C"}
